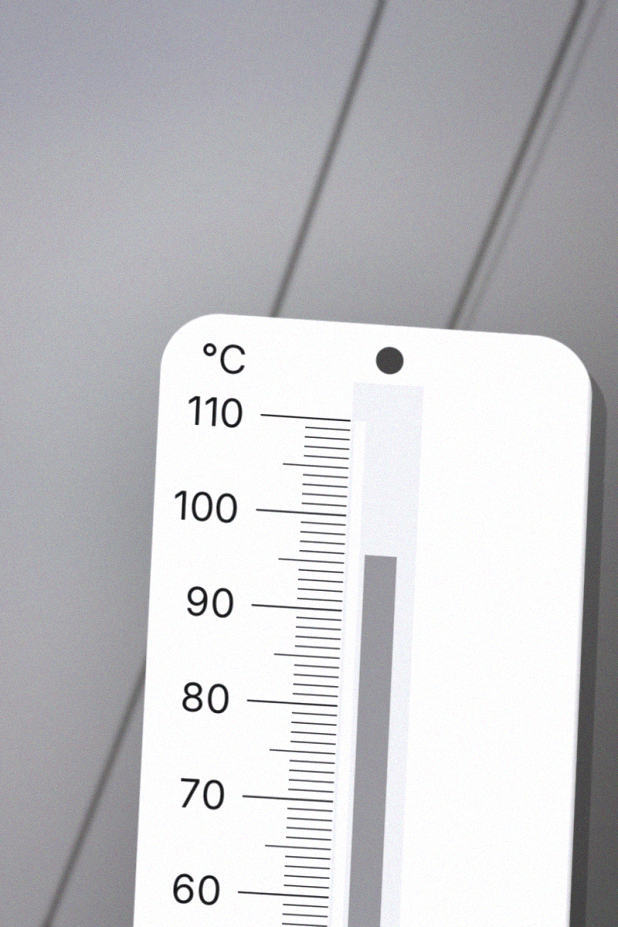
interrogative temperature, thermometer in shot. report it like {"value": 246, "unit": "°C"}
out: {"value": 96, "unit": "°C"}
